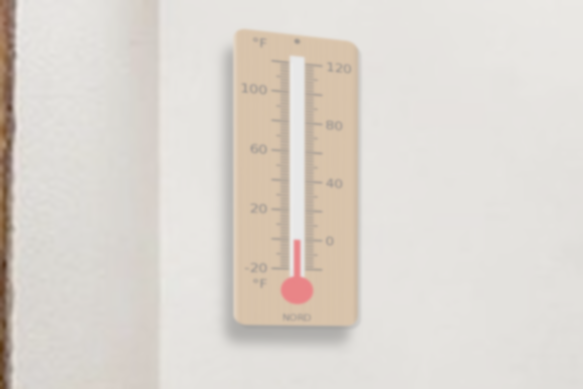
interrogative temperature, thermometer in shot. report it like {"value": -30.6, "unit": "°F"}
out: {"value": 0, "unit": "°F"}
